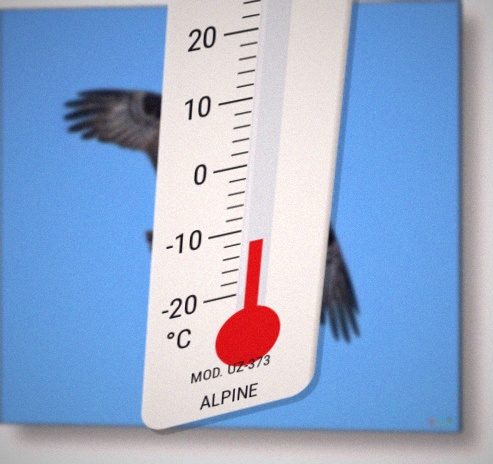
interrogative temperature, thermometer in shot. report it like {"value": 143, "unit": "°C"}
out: {"value": -12, "unit": "°C"}
